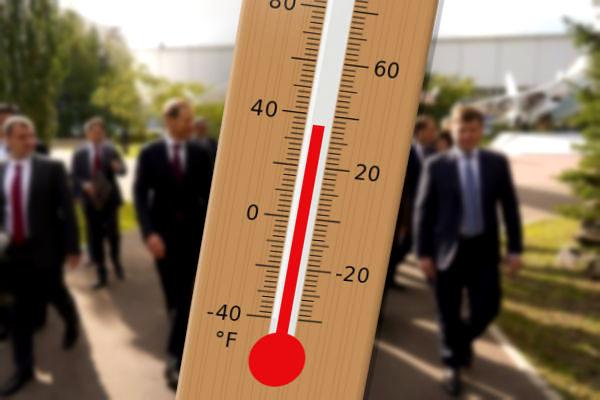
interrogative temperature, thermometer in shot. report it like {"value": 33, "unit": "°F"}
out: {"value": 36, "unit": "°F"}
